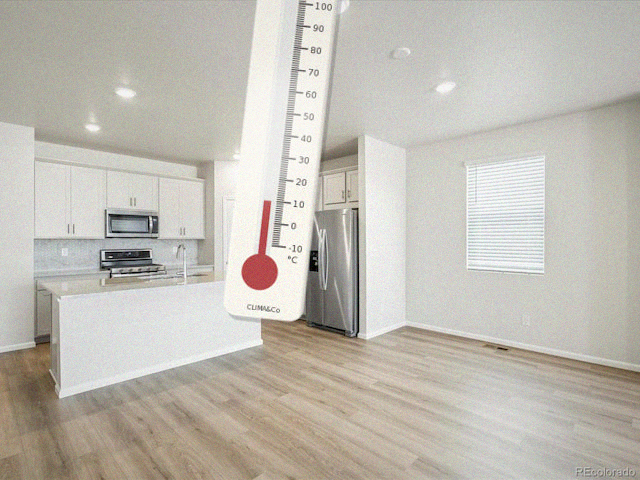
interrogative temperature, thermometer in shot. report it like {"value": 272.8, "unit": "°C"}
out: {"value": 10, "unit": "°C"}
